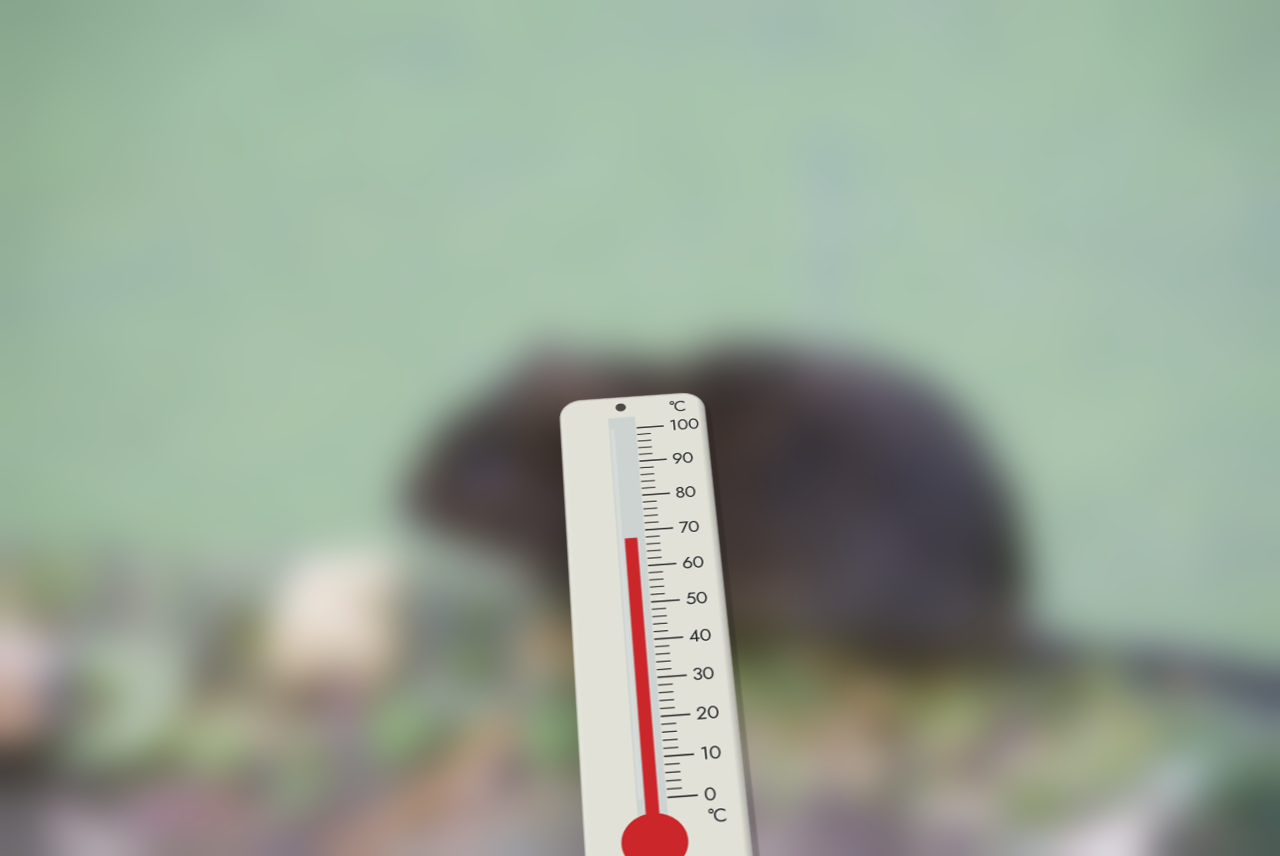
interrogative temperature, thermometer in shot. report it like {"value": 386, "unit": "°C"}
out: {"value": 68, "unit": "°C"}
